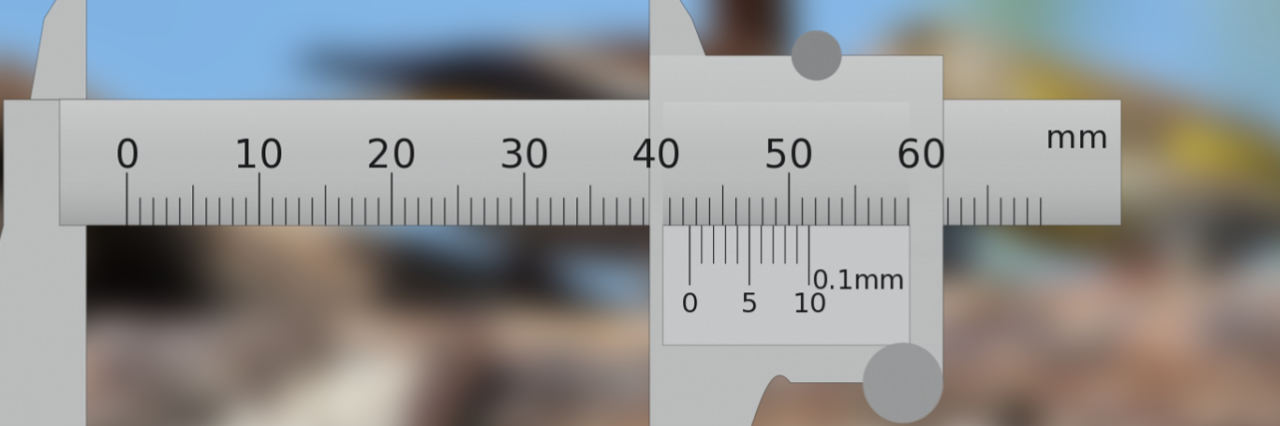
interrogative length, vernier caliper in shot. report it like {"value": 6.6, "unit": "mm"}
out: {"value": 42.5, "unit": "mm"}
